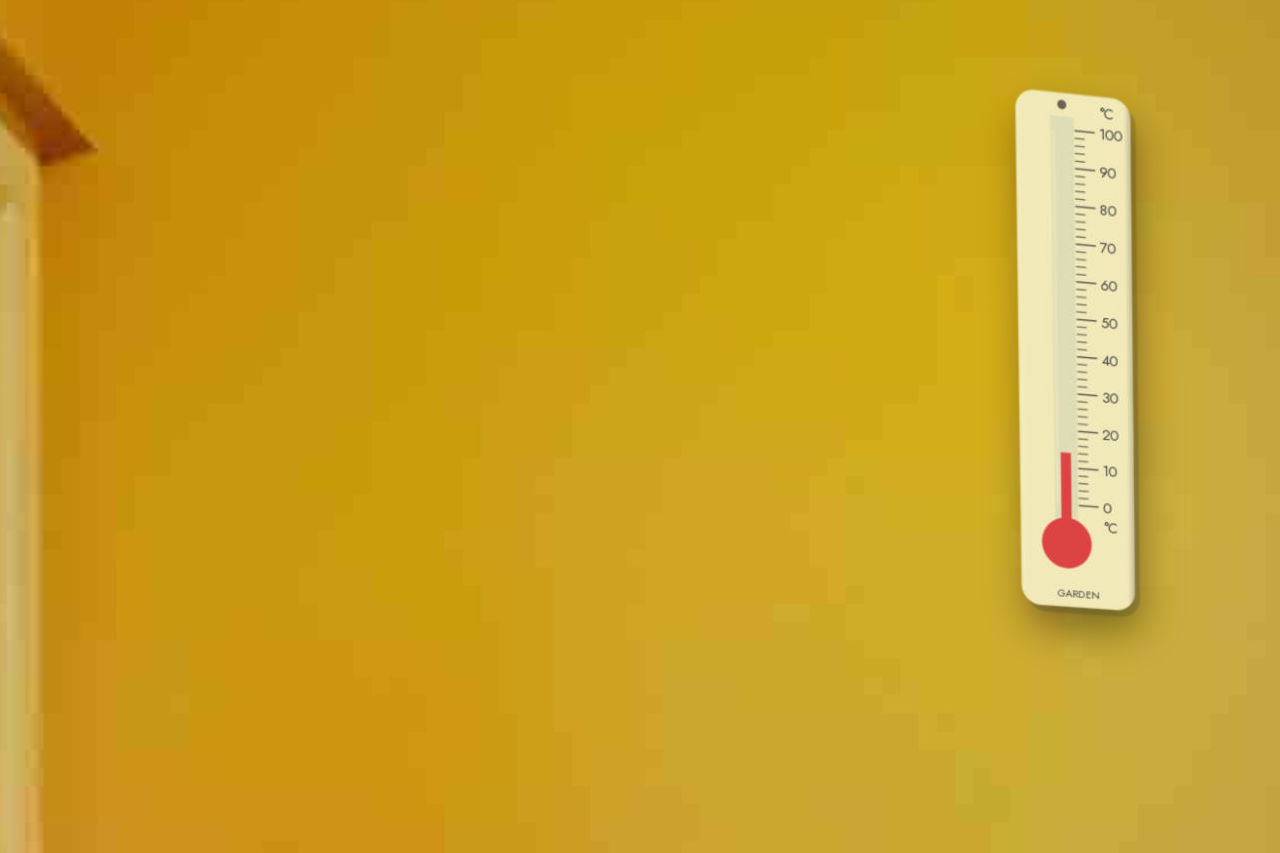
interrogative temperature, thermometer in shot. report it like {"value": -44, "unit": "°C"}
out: {"value": 14, "unit": "°C"}
